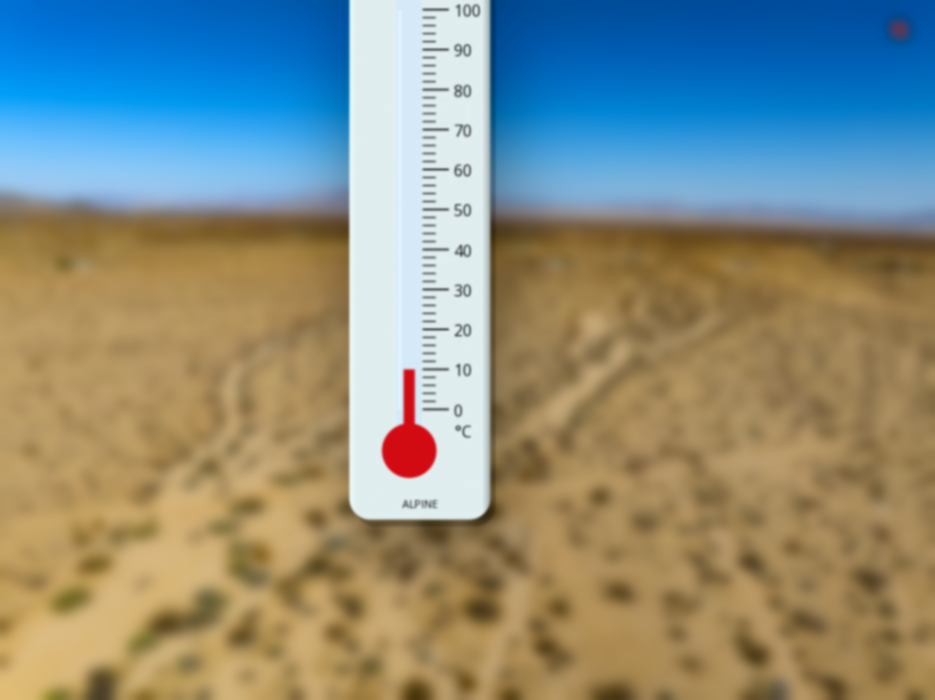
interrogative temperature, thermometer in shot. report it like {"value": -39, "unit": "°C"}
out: {"value": 10, "unit": "°C"}
